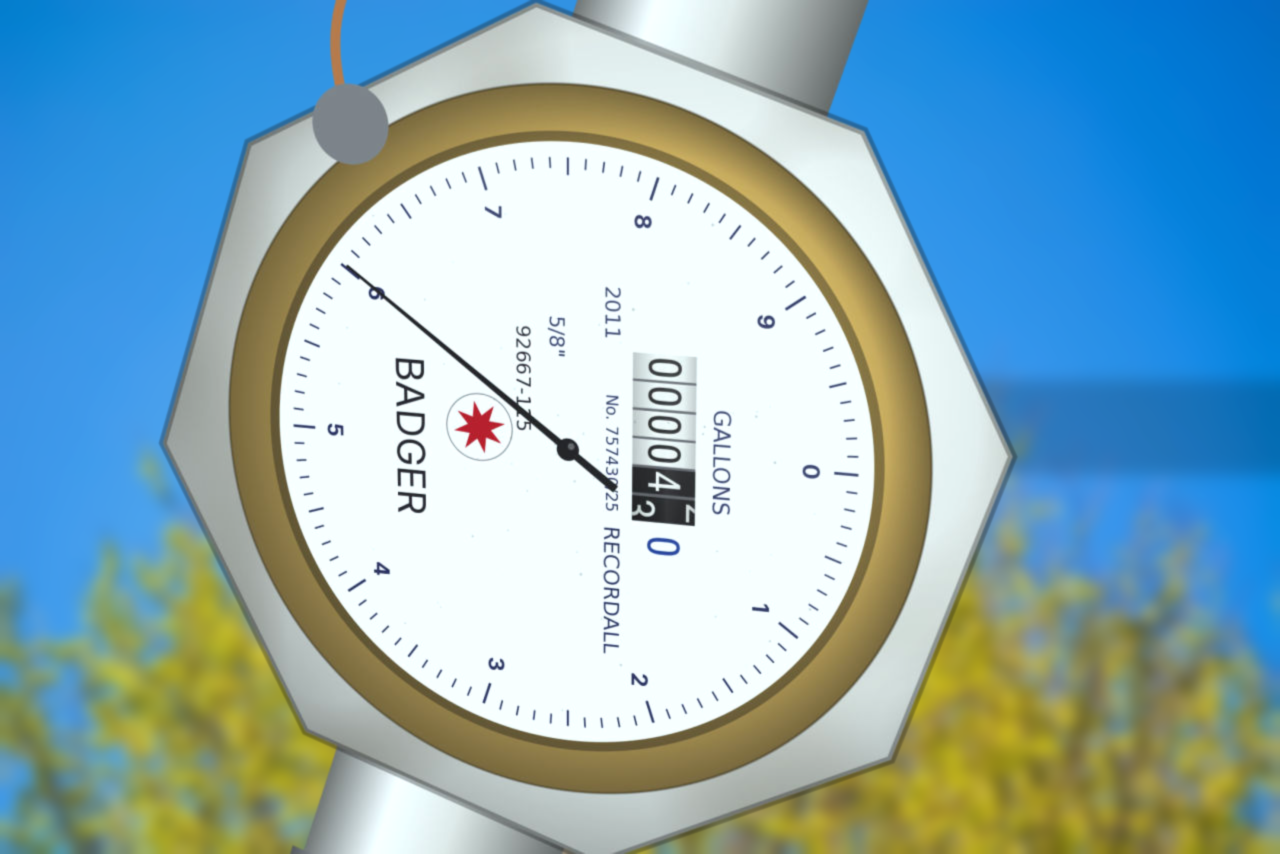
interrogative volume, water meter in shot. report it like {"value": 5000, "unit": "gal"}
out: {"value": 426.0, "unit": "gal"}
